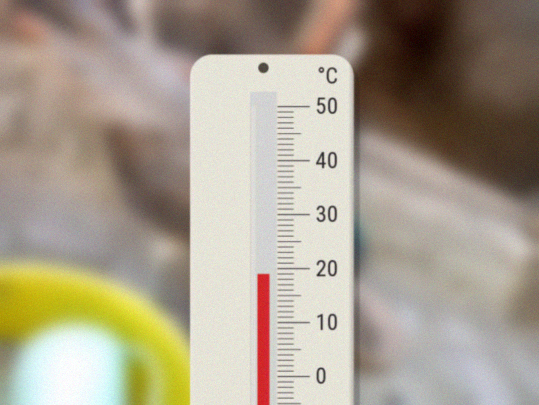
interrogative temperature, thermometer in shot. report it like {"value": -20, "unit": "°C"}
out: {"value": 19, "unit": "°C"}
